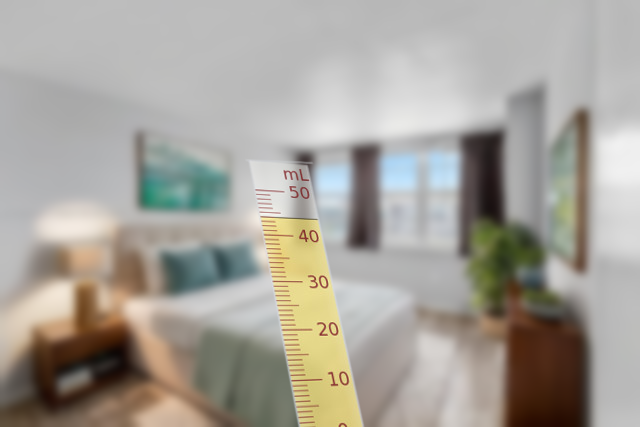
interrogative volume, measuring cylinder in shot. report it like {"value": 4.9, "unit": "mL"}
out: {"value": 44, "unit": "mL"}
